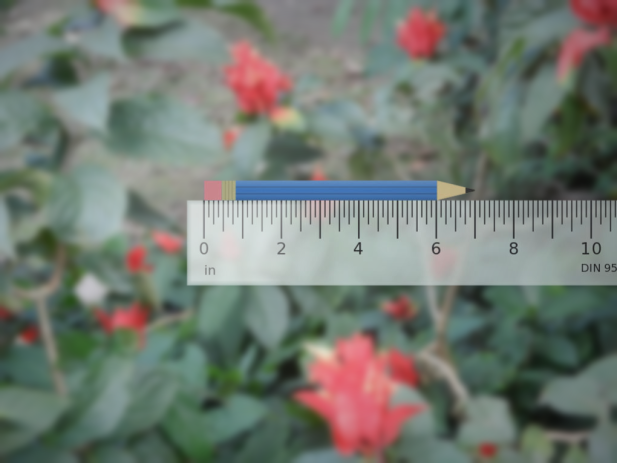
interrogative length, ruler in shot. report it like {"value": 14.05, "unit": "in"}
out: {"value": 7, "unit": "in"}
